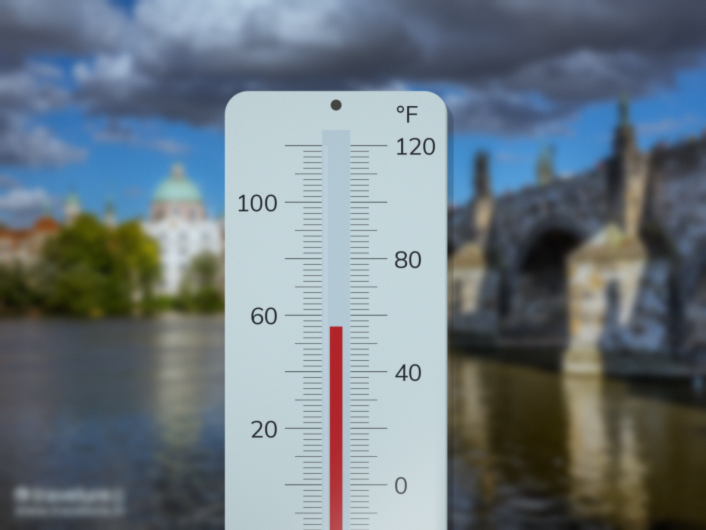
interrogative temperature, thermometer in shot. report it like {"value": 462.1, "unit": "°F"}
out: {"value": 56, "unit": "°F"}
